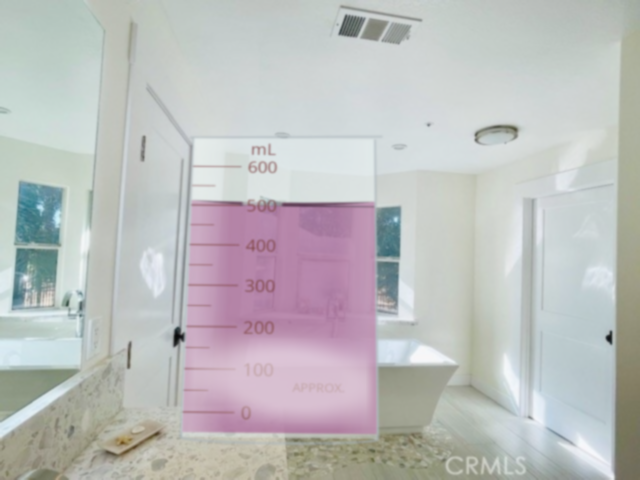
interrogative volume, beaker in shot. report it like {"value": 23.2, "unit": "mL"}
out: {"value": 500, "unit": "mL"}
